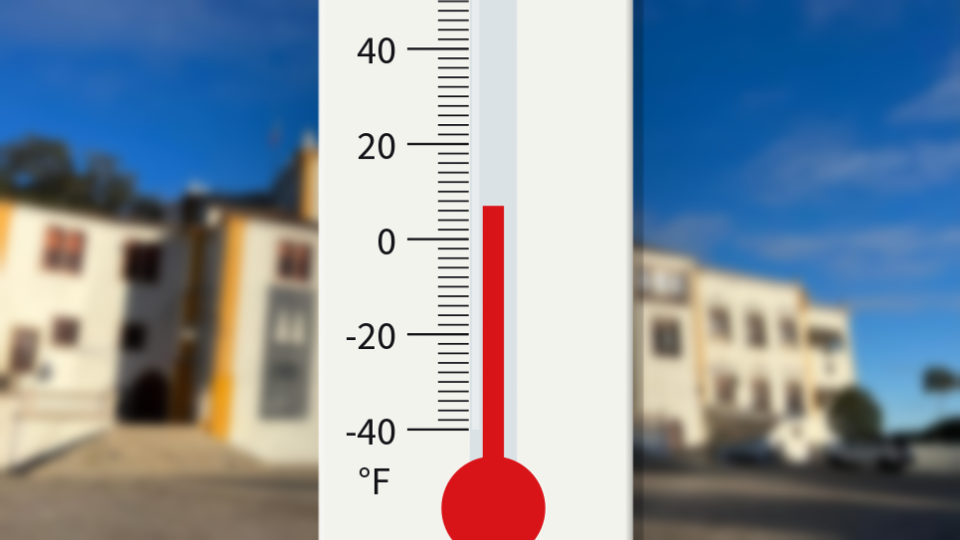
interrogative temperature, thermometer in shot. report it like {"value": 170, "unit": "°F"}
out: {"value": 7, "unit": "°F"}
